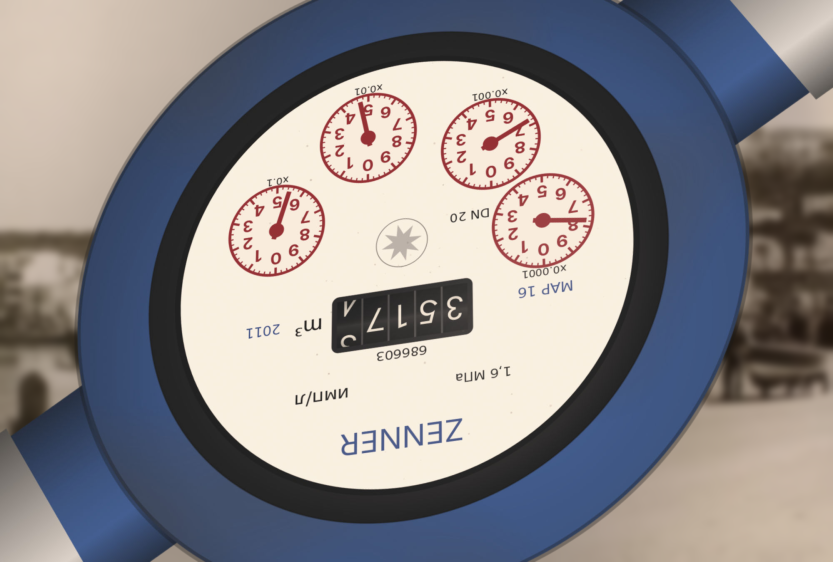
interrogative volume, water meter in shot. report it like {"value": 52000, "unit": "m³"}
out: {"value": 35173.5467, "unit": "m³"}
